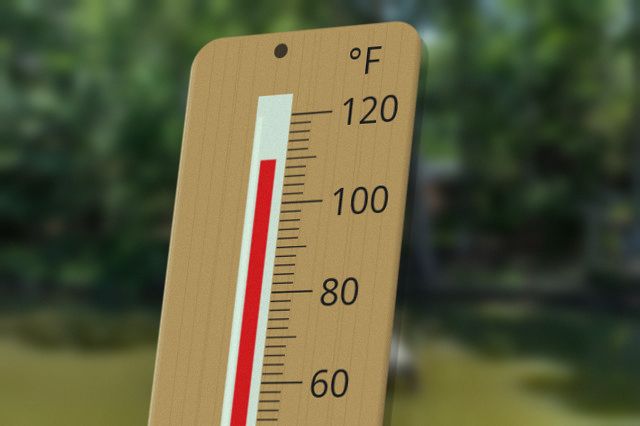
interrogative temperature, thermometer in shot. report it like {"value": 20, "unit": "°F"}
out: {"value": 110, "unit": "°F"}
